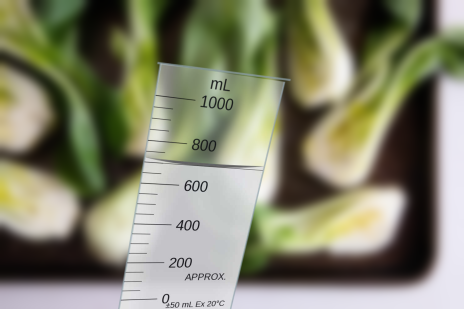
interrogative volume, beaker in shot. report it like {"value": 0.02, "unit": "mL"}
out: {"value": 700, "unit": "mL"}
